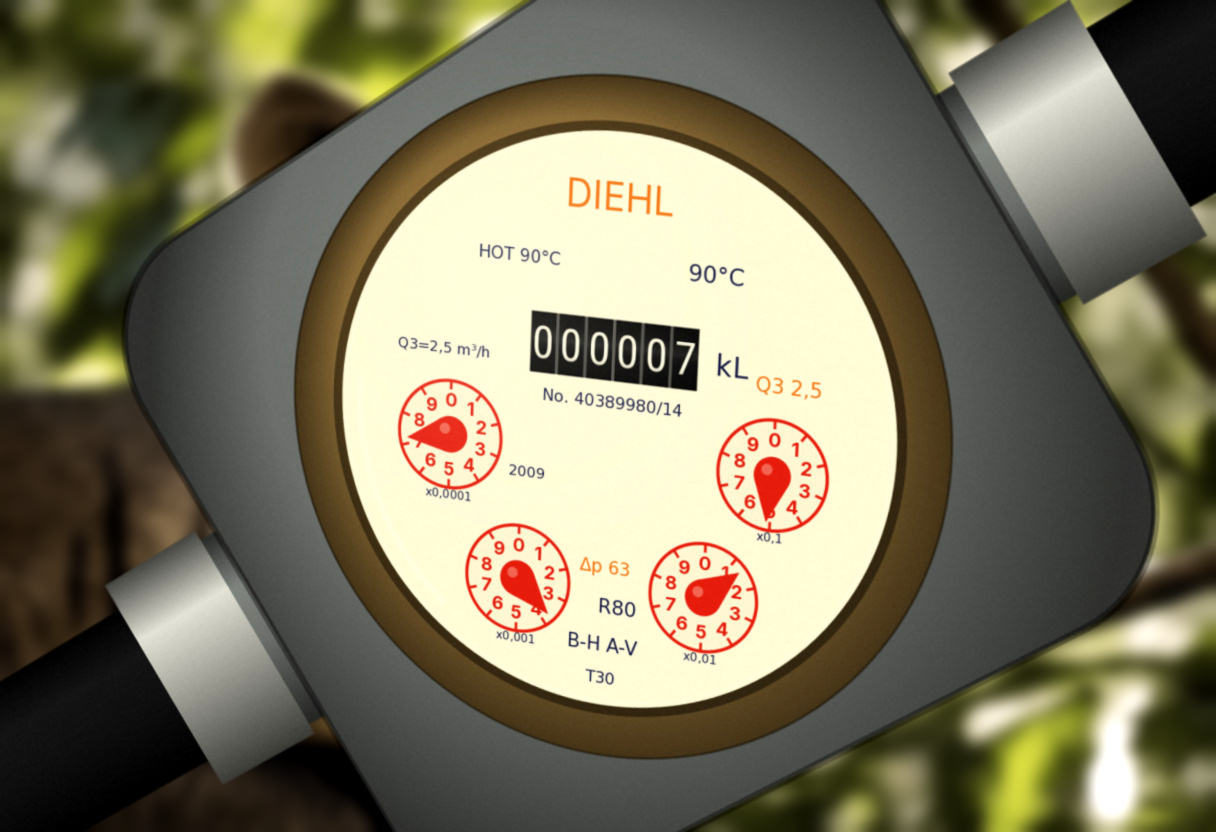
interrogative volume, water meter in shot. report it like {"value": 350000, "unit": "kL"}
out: {"value": 7.5137, "unit": "kL"}
